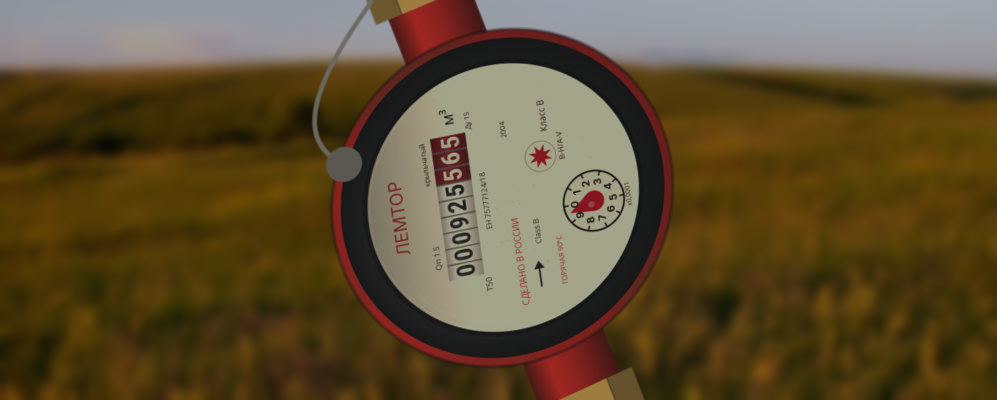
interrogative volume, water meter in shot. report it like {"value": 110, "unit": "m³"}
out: {"value": 925.5649, "unit": "m³"}
